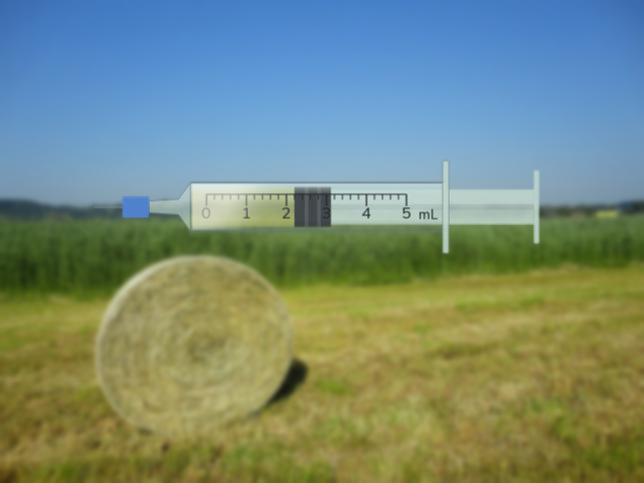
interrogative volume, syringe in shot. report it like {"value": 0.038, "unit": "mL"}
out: {"value": 2.2, "unit": "mL"}
